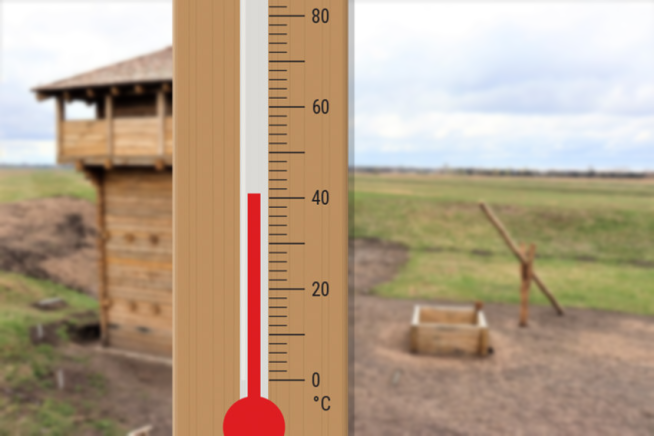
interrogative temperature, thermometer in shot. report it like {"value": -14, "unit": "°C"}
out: {"value": 41, "unit": "°C"}
